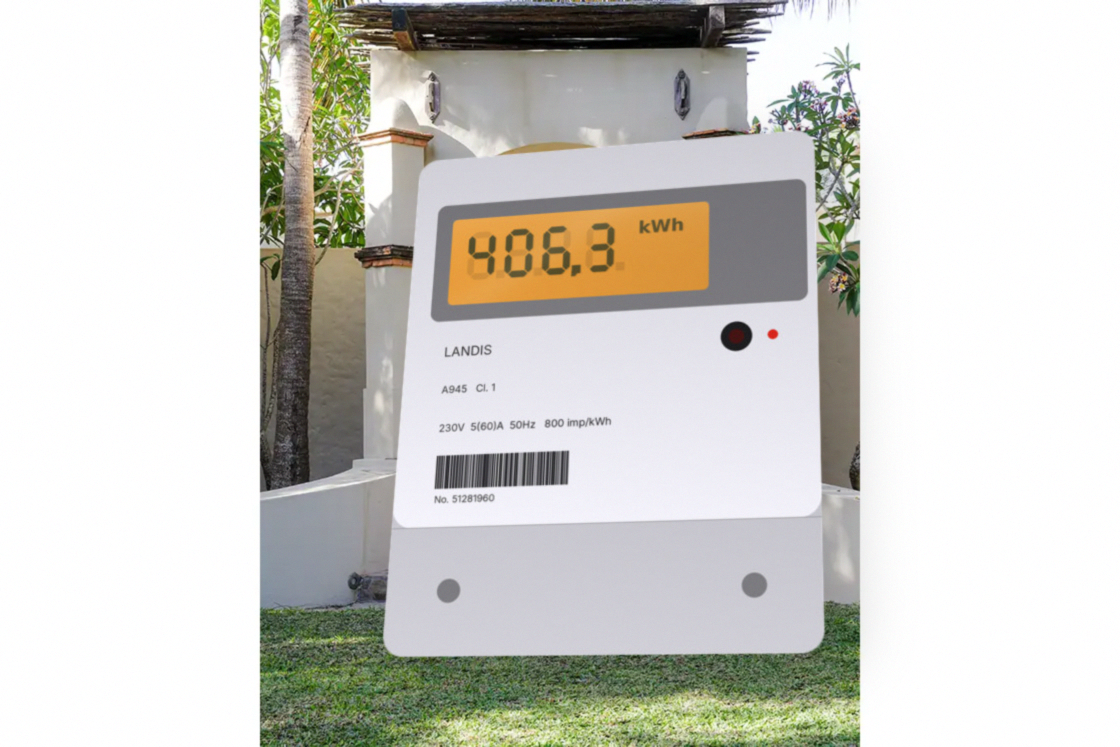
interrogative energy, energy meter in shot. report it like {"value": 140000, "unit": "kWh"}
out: {"value": 406.3, "unit": "kWh"}
